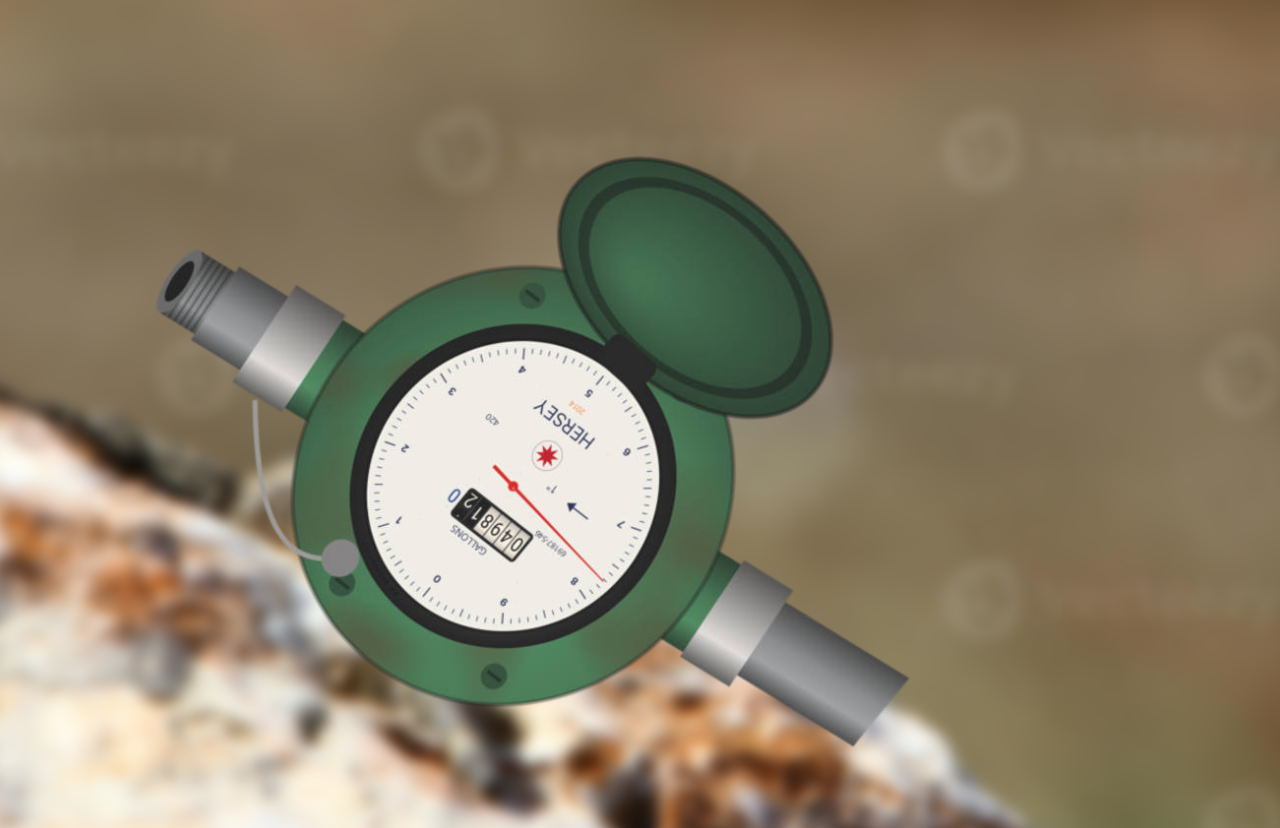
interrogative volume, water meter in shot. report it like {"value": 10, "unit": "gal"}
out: {"value": 498117.7, "unit": "gal"}
